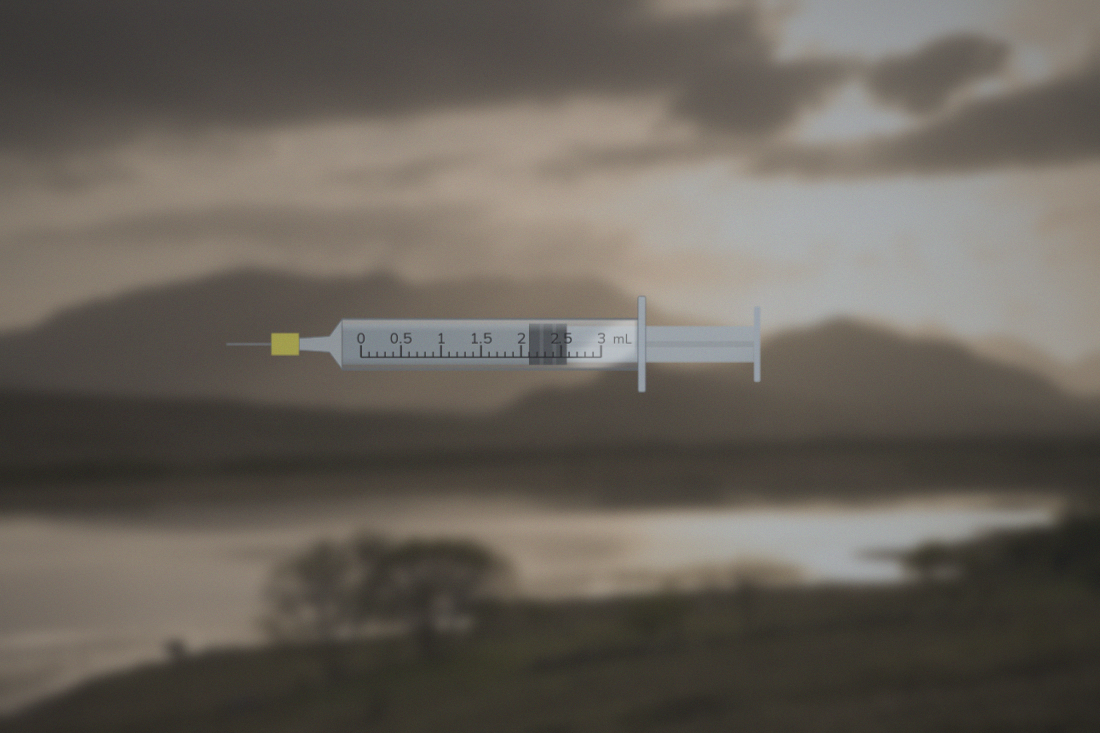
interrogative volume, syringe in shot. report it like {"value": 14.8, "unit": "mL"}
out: {"value": 2.1, "unit": "mL"}
